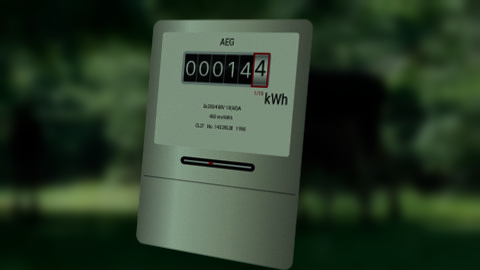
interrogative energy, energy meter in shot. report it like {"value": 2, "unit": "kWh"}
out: {"value": 14.4, "unit": "kWh"}
